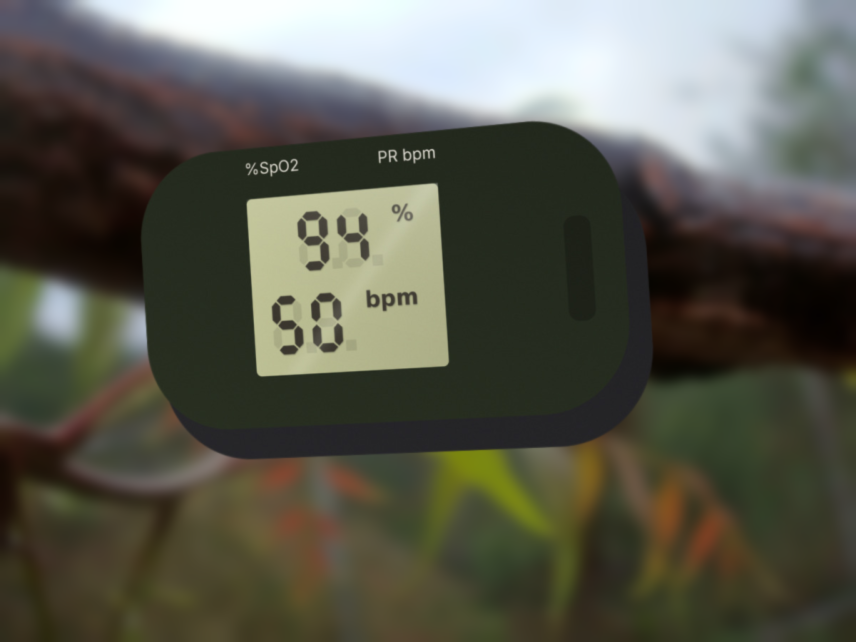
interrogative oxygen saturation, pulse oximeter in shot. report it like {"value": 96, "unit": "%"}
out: {"value": 94, "unit": "%"}
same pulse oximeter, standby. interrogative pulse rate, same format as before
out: {"value": 50, "unit": "bpm"}
